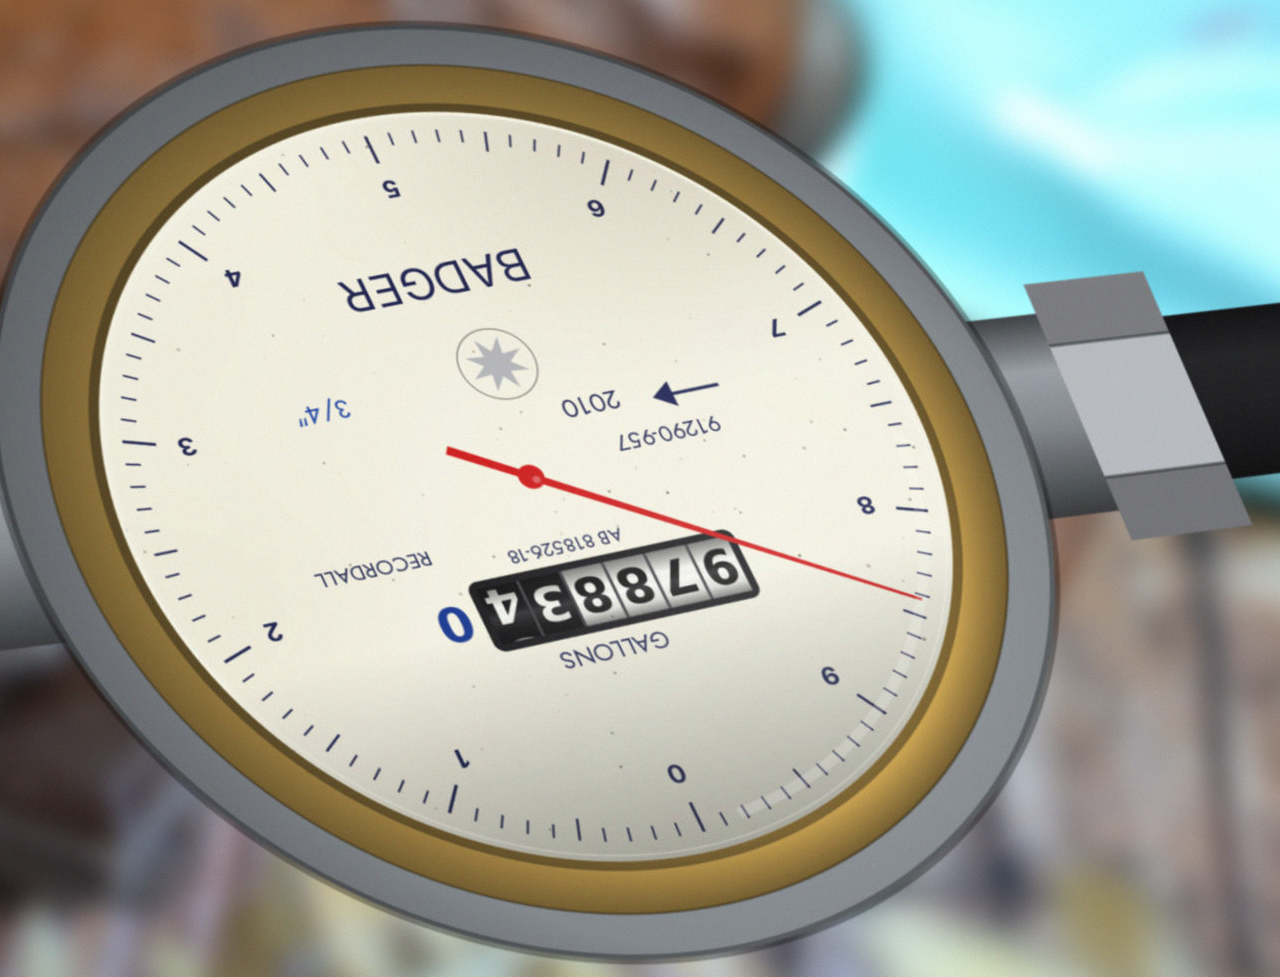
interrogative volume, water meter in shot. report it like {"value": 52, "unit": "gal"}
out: {"value": 9788338.4, "unit": "gal"}
